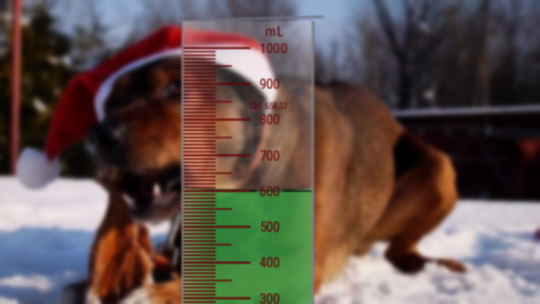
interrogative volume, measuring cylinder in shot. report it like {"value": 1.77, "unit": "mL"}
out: {"value": 600, "unit": "mL"}
